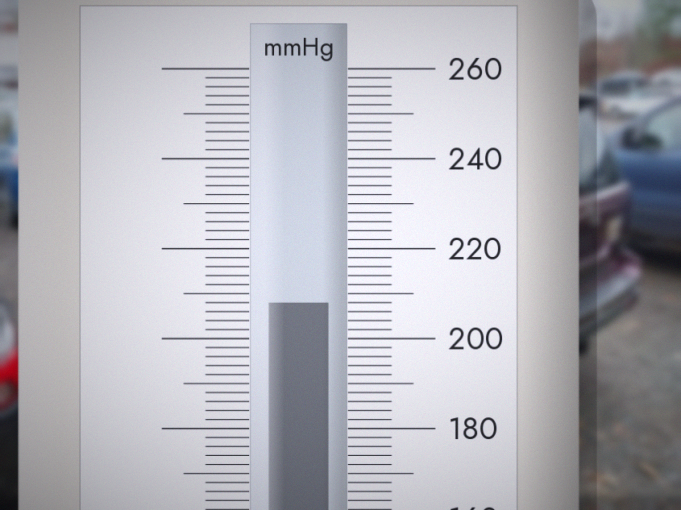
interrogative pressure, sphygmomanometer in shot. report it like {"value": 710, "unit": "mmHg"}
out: {"value": 208, "unit": "mmHg"}
